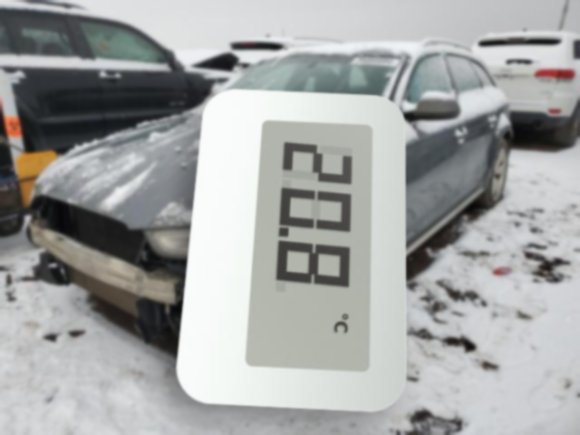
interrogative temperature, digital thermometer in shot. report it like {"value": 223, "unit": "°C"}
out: {"value": 20.8, "unit": "°C"}
